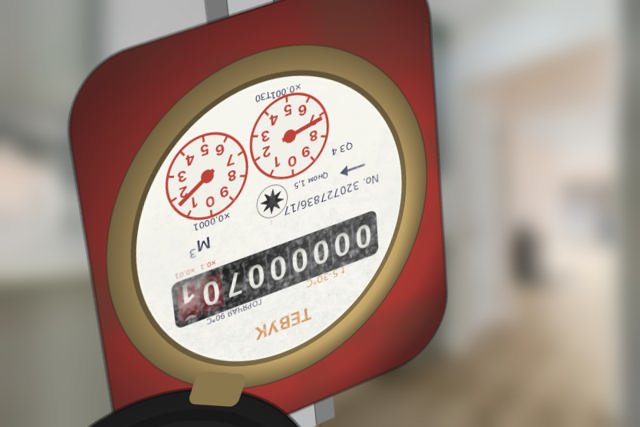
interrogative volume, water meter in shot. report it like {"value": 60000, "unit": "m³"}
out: {"value": 7.0071, "unit": "m³"}
